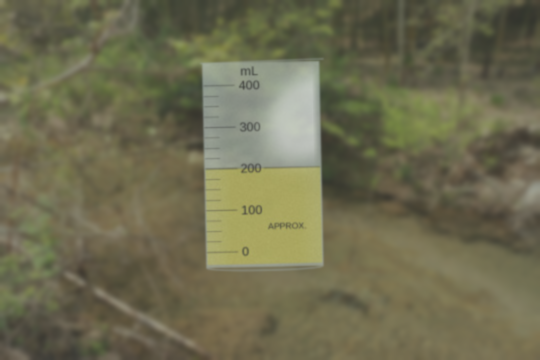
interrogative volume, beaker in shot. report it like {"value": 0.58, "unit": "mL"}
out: {"value": 200, "unit": "mL"}
